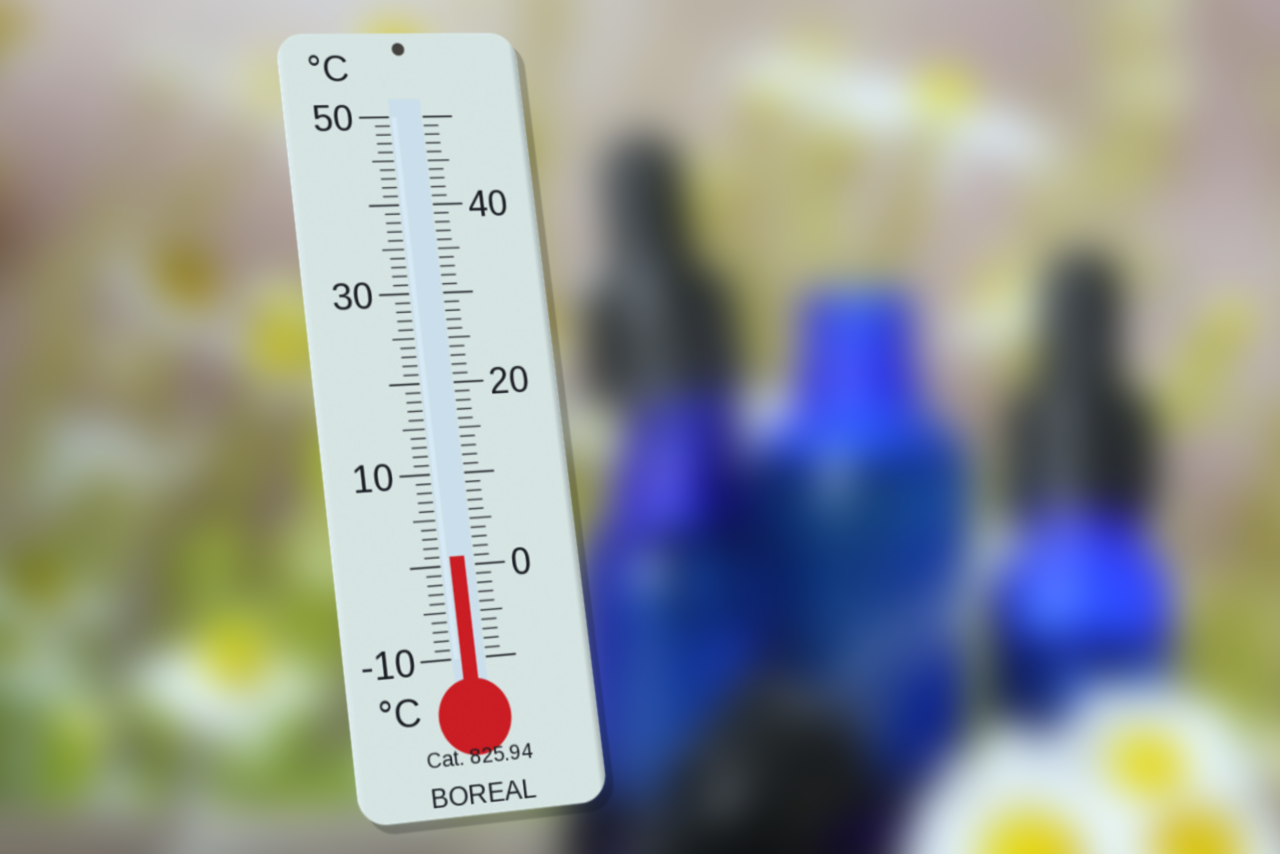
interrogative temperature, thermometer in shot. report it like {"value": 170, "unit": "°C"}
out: {"value": 1, "unit": "°C"}
